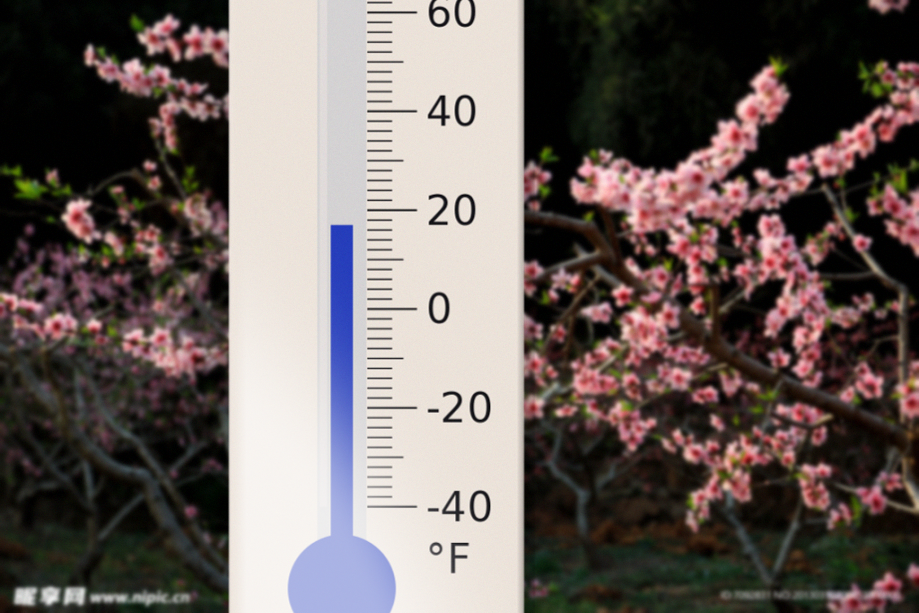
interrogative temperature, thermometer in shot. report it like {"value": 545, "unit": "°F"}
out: {"value": 17, "unit": "°F"}
